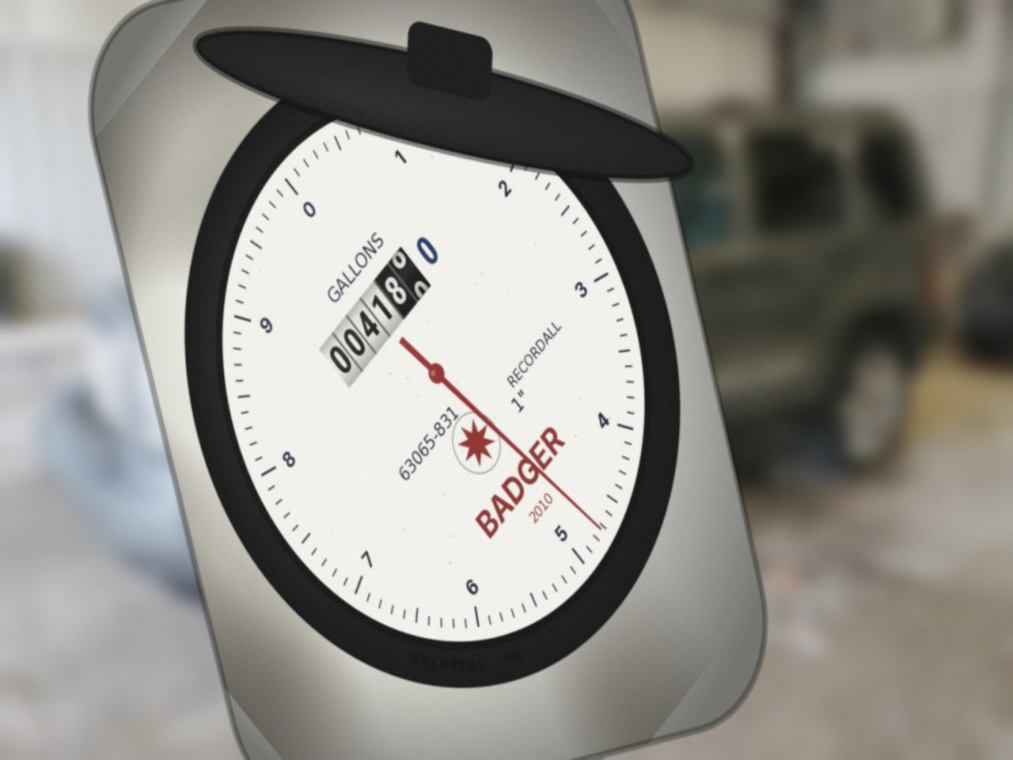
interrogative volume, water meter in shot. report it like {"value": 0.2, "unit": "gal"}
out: {"value": 41884.7, "unit": "gal"}
